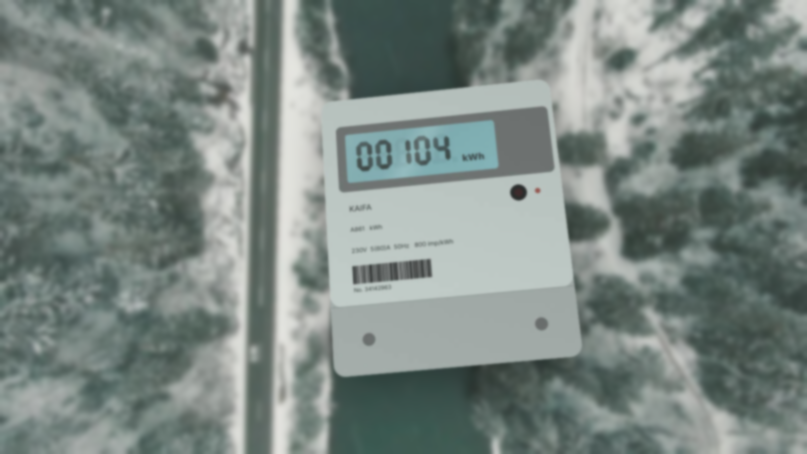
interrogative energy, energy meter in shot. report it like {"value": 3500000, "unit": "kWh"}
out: {"value": 104, "unit": "kWh"}
